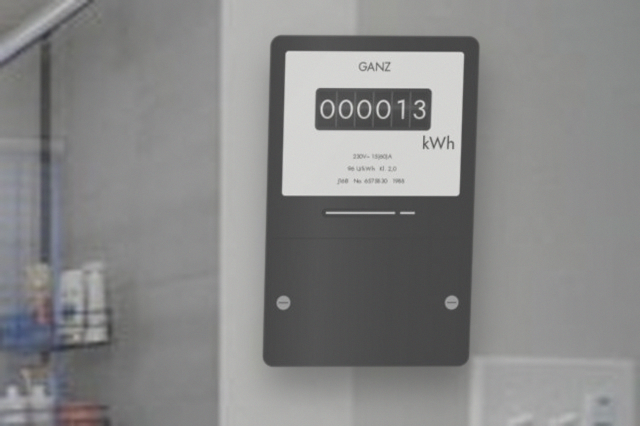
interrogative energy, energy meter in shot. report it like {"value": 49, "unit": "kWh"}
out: {"value": 13, "unit": "kWh"}
